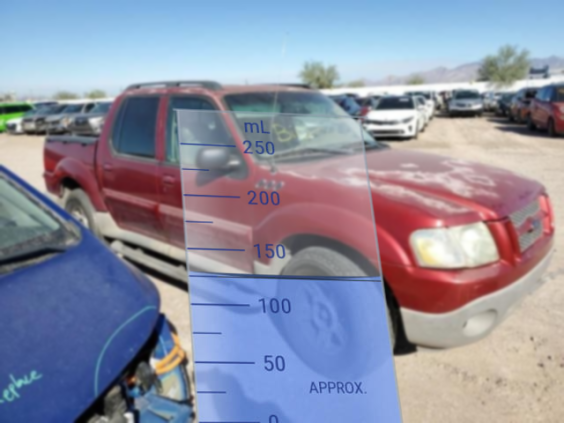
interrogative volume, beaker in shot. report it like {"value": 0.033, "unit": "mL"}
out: {"value": 125, "unit": "mL"}
